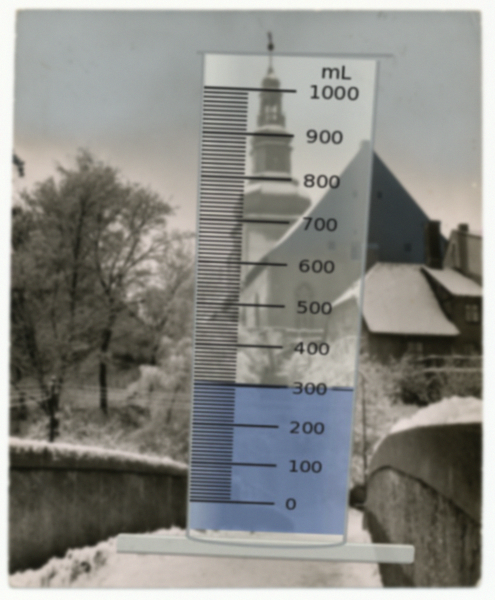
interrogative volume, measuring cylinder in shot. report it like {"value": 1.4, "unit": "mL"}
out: {"value": 300, "unit": "mL"}
